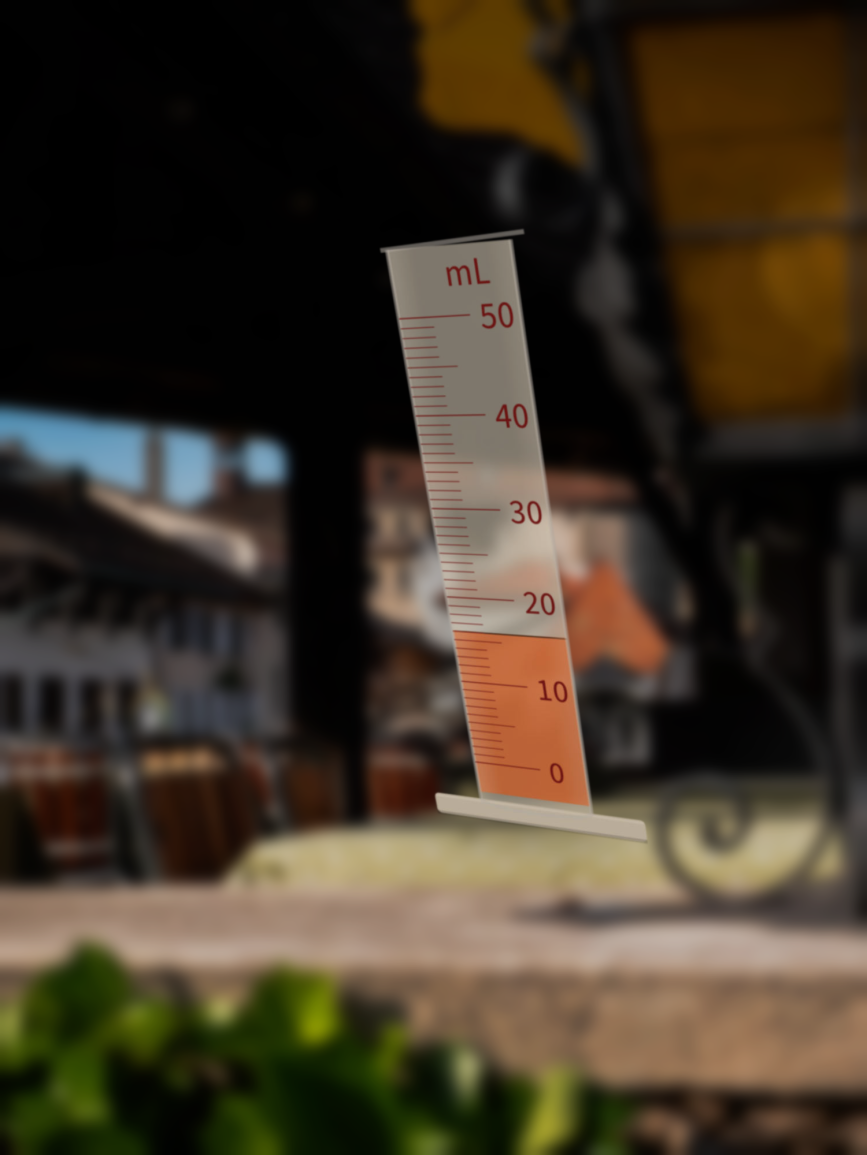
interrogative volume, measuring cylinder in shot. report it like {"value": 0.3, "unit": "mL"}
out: {"value": 16, "unit": "mL"}
